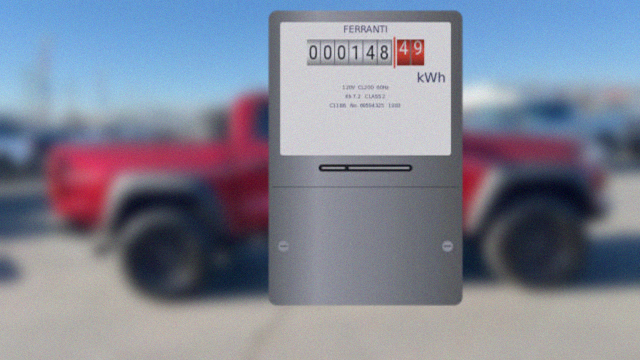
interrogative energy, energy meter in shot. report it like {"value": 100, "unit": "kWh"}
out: {"value": 148.49, "unit": "kWh"}
